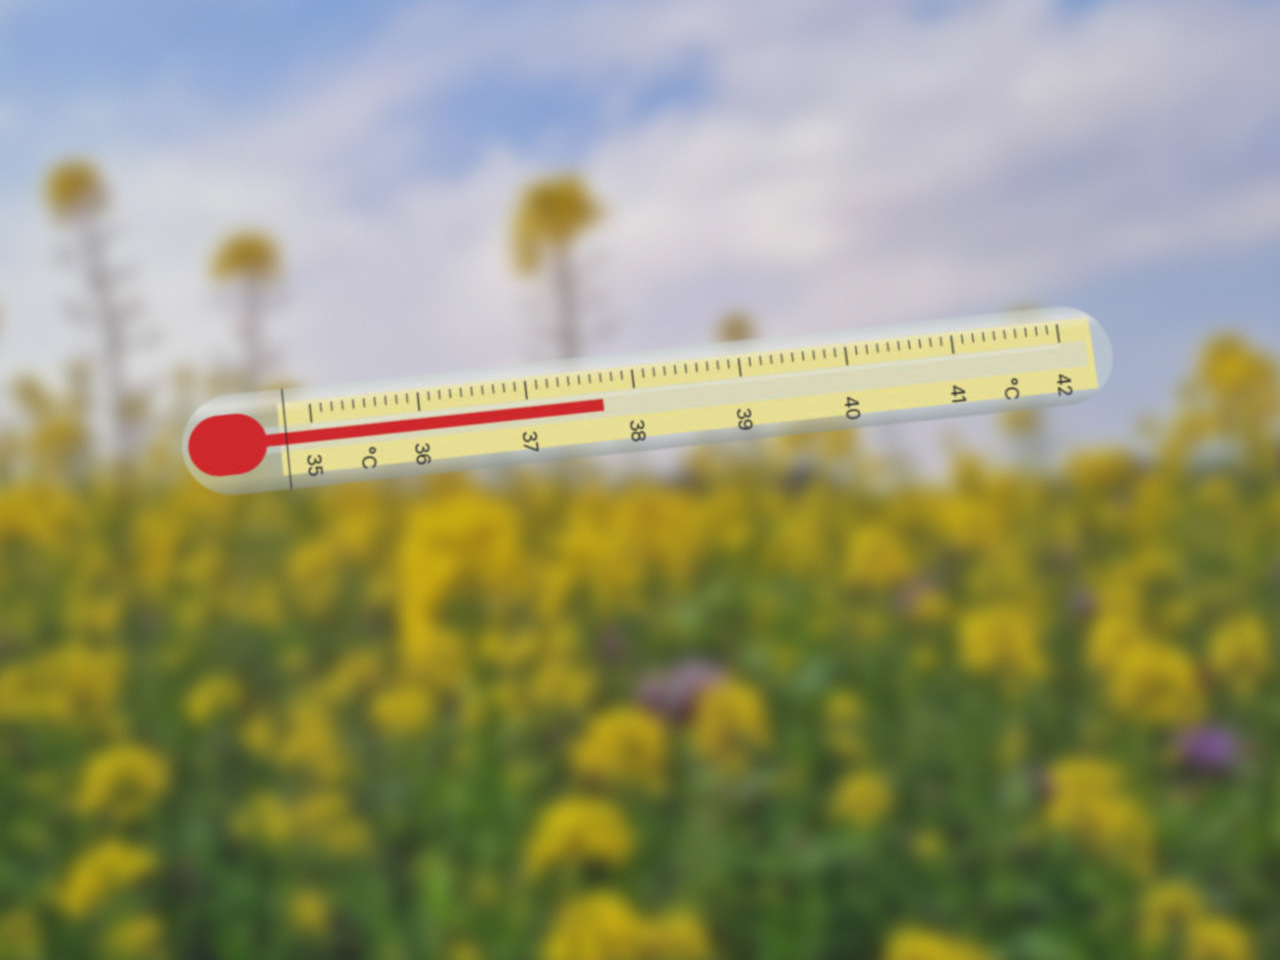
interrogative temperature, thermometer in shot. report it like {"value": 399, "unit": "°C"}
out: {"value": 37.7, "unit": "°C"}
